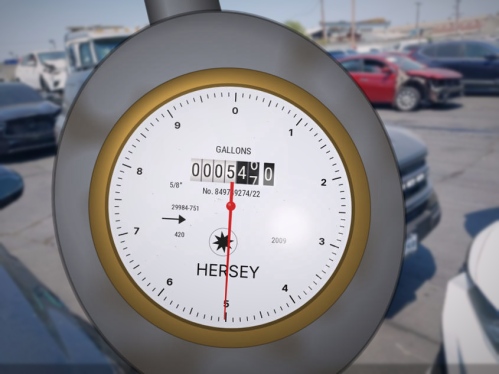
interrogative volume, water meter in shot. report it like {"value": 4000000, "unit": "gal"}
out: {"value": 5465.0, "unit": "gal"}
